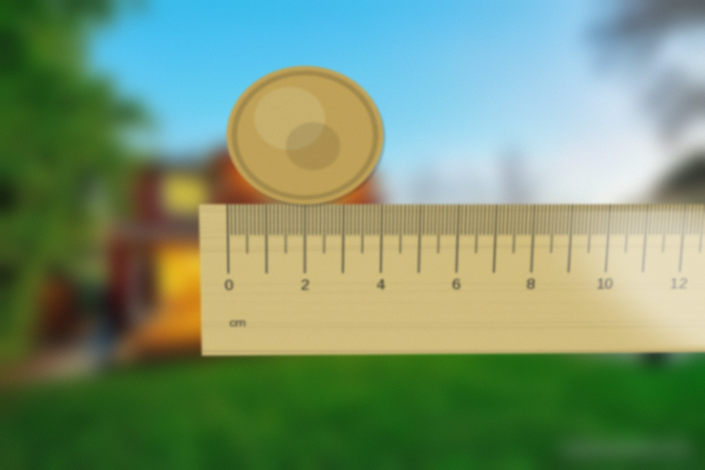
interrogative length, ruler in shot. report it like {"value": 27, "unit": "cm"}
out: {"value": 4, "unit": "cm"}
